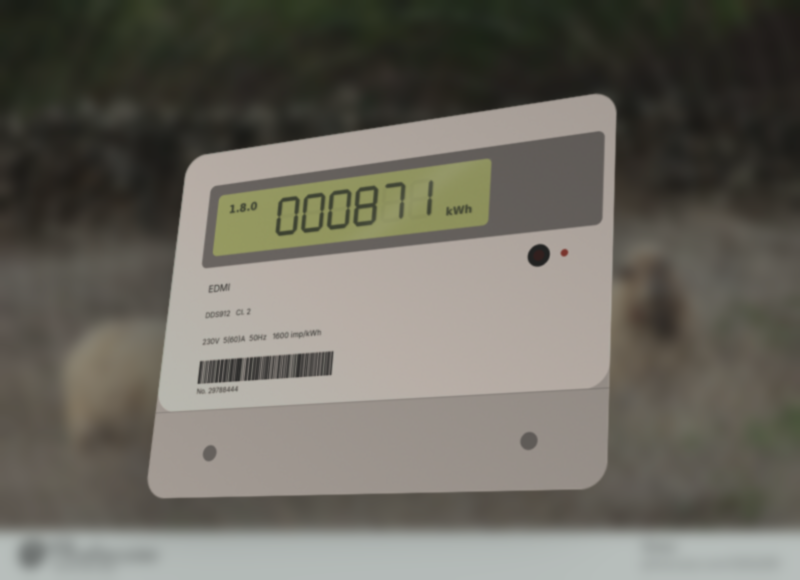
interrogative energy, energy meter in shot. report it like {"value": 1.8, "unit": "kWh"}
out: {"value": 871, "unit": "kWh"}
